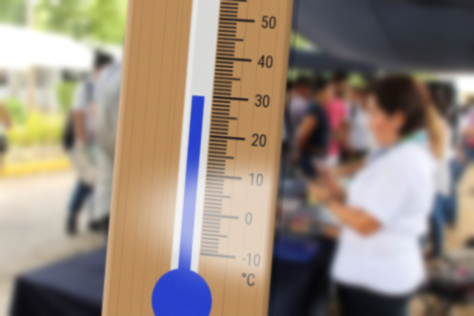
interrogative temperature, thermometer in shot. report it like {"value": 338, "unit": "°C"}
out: {"value": 30, "unit": "°C"}
